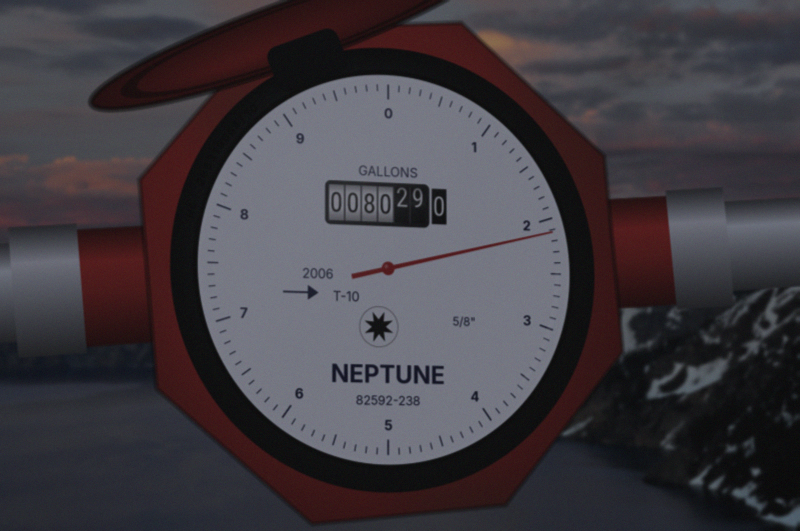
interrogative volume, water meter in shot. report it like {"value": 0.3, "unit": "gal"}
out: {"value": 80292.1, "unit": "gal"}
